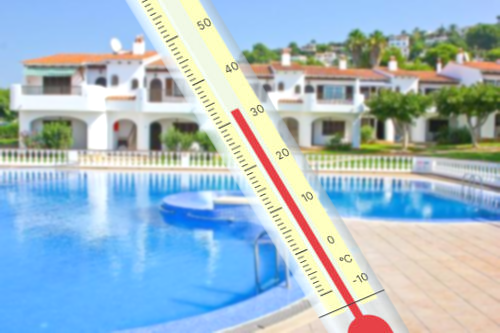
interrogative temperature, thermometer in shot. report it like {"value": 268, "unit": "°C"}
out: {"value": 32, "unit": "°C"}
